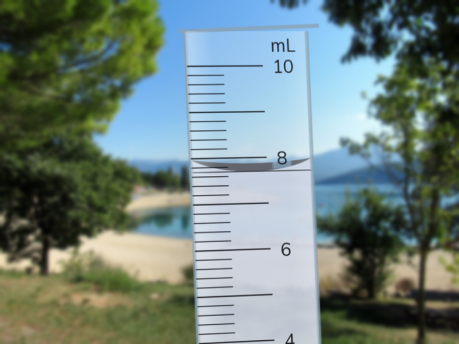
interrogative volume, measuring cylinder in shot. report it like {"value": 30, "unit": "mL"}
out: {"value": 7.7, "unit": "mL"}
